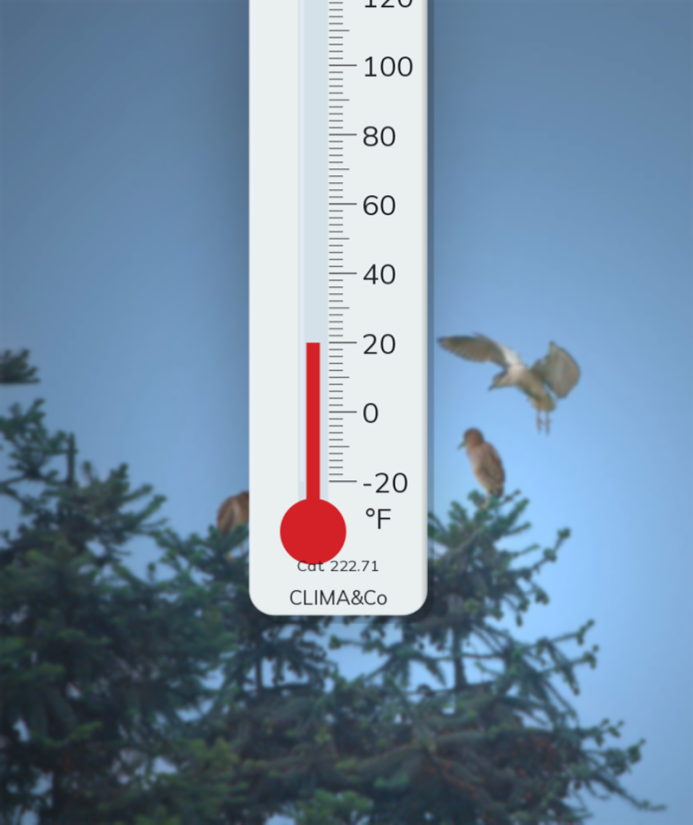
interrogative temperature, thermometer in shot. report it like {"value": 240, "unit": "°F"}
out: {"value": 20, "unit": "°F"}
